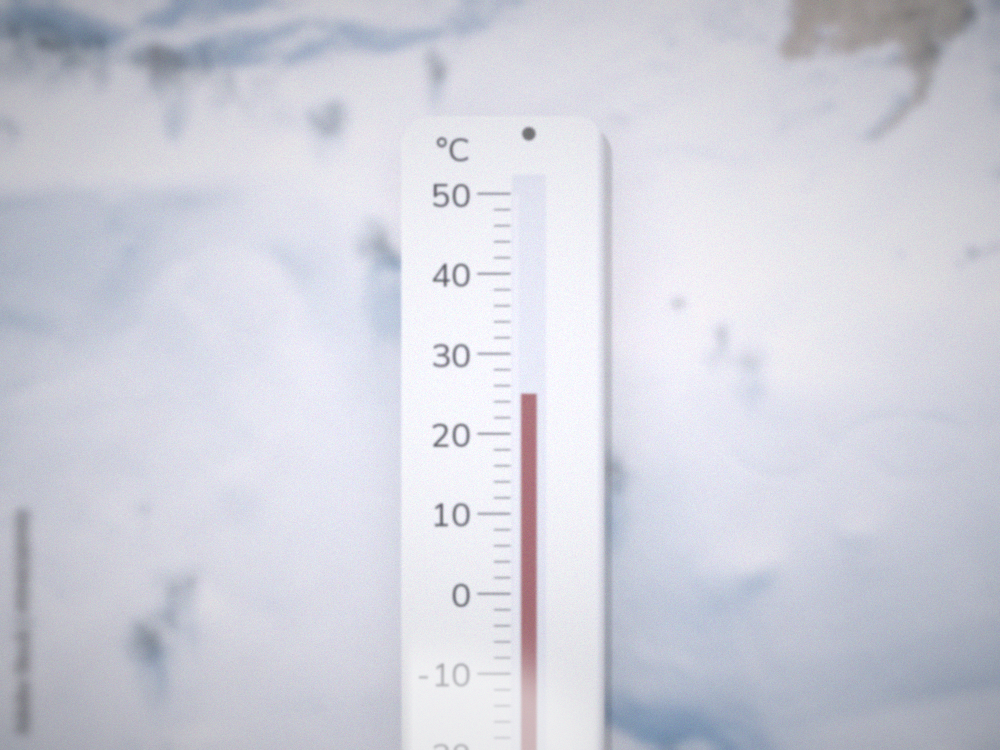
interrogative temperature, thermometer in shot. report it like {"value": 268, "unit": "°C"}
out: {"value": 25, "unit": "°C"}
